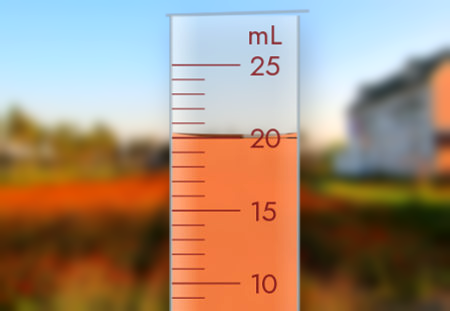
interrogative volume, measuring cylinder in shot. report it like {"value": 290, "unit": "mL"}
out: {"value": 20, "unit": "mL"}
